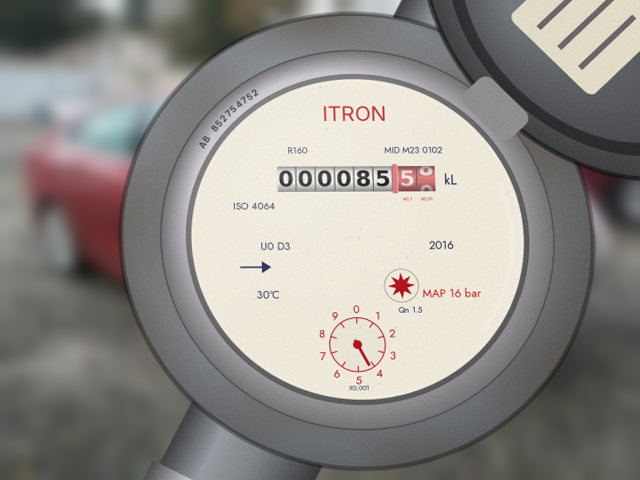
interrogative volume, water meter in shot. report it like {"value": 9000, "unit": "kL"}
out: {"value": 85.584, "unit": "kL"}
